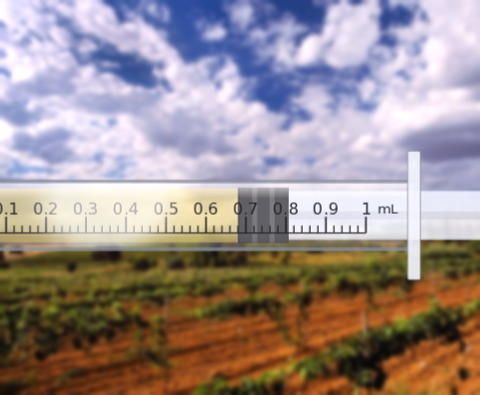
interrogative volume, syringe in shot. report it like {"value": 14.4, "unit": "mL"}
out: {"value": 0.68, "unit": "mL"}
